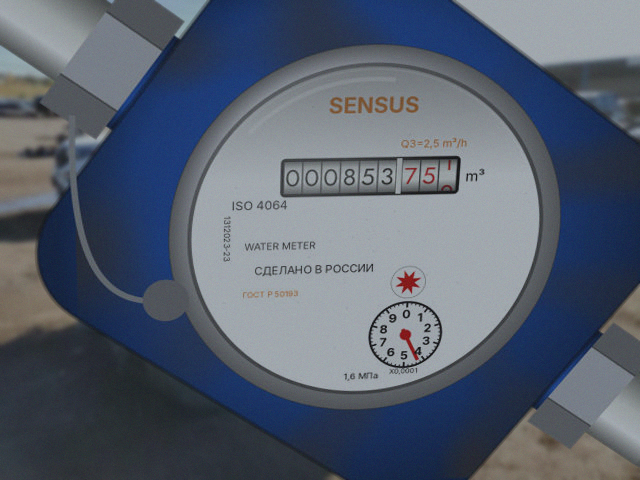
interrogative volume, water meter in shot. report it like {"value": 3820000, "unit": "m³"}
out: {"value": 853.7514, "unit": "m³"}
